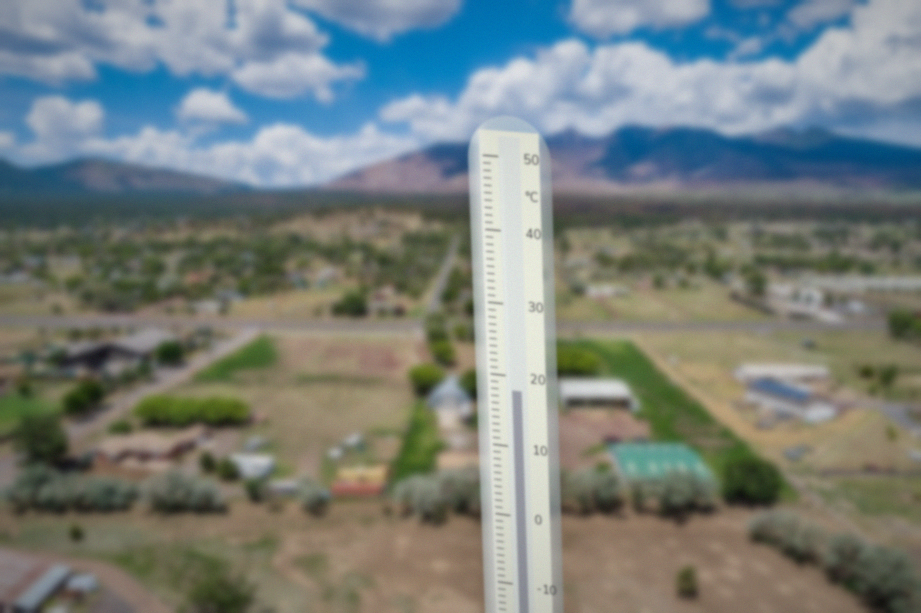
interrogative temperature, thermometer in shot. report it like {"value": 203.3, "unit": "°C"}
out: {"value": 18, "unit": "°C"}
